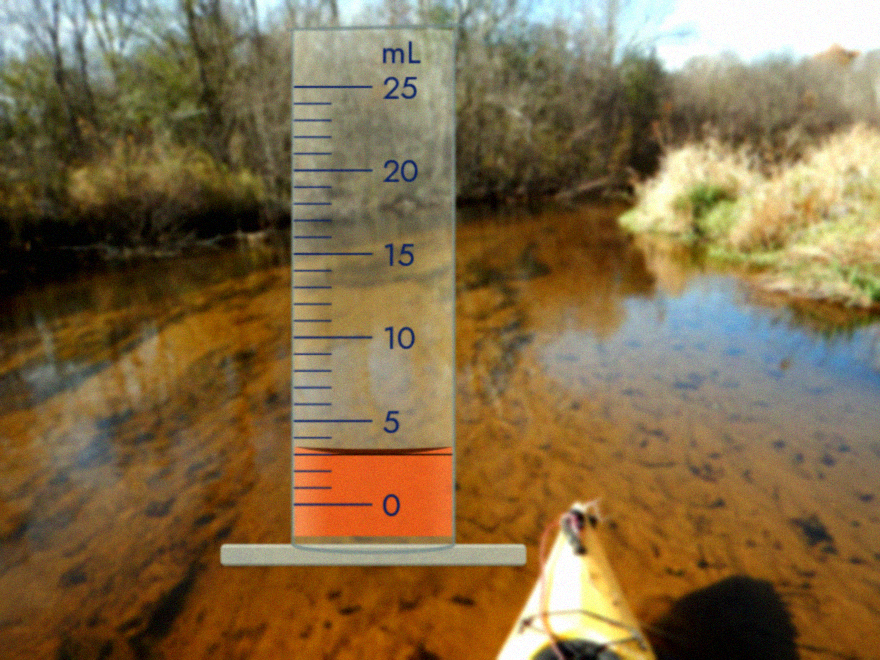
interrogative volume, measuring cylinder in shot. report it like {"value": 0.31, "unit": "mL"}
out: {"value": 3, "unit": "mL"}
